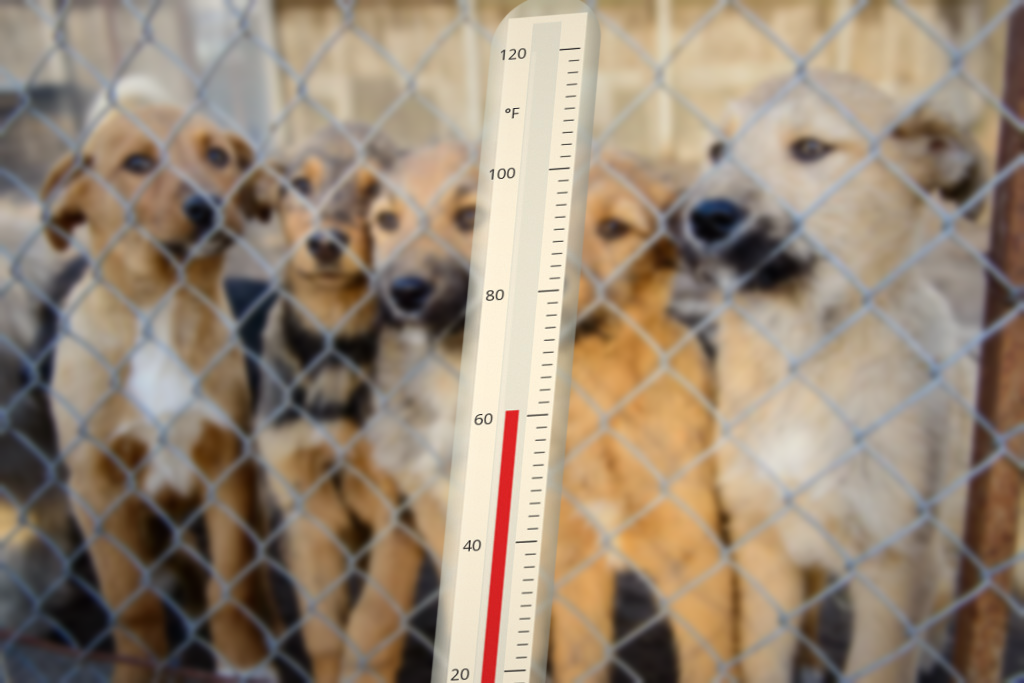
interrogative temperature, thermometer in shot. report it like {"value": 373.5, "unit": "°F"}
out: {"value": 61, "unit": "°F"}
